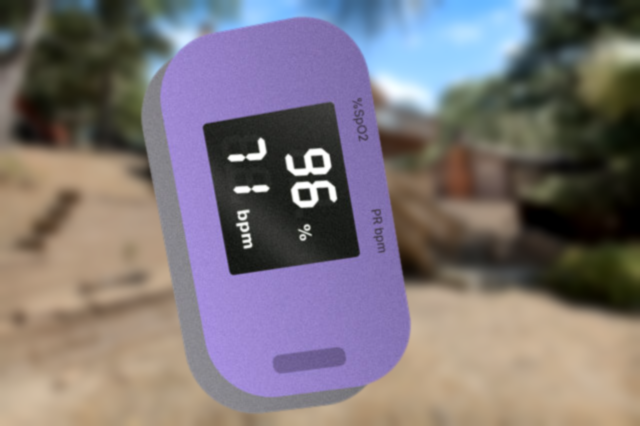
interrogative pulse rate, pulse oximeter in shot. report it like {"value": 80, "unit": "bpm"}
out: {"value": 71, "unit": "bpm"}
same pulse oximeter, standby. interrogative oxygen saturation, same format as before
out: {"value": 96, "unit": "%"}
